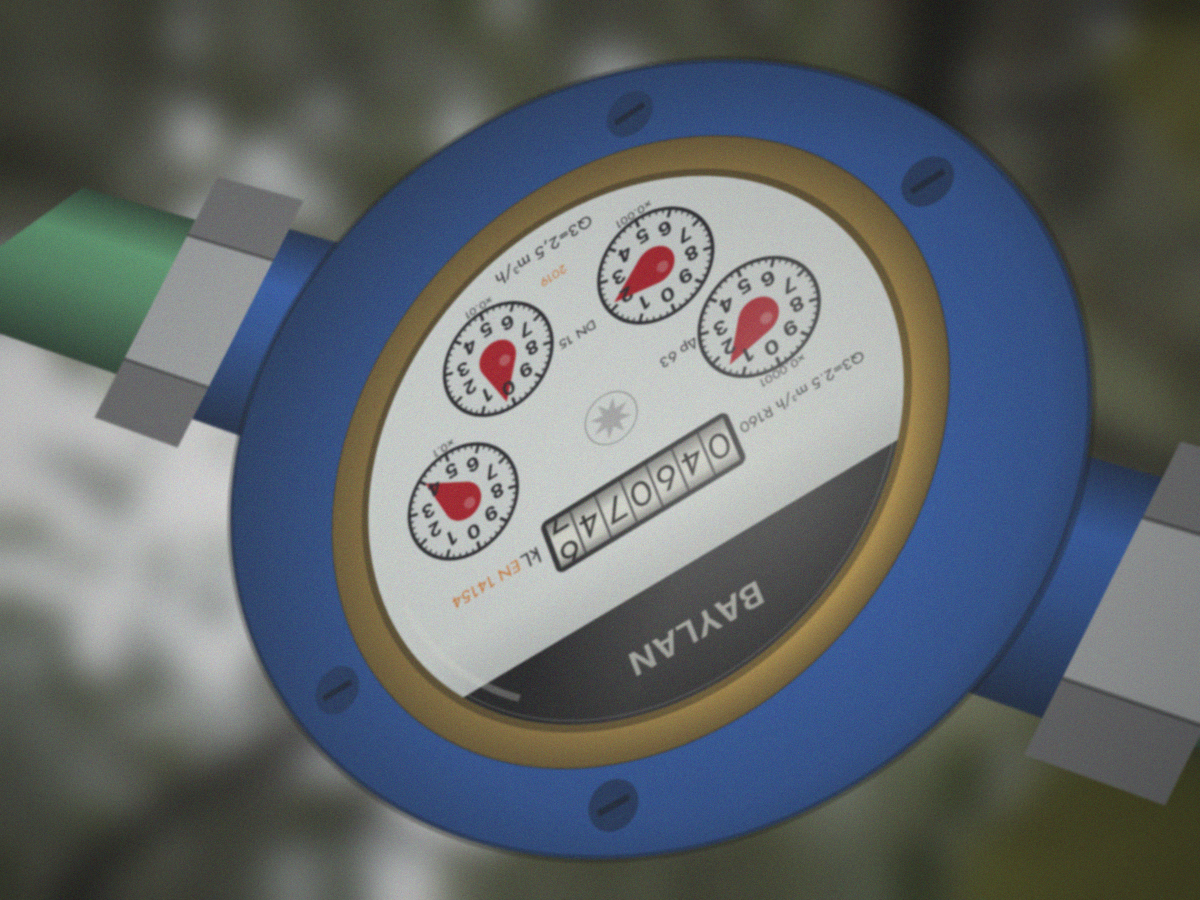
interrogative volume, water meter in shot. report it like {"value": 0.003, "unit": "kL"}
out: {"value": 460746.4021, "unit": "kL"}
